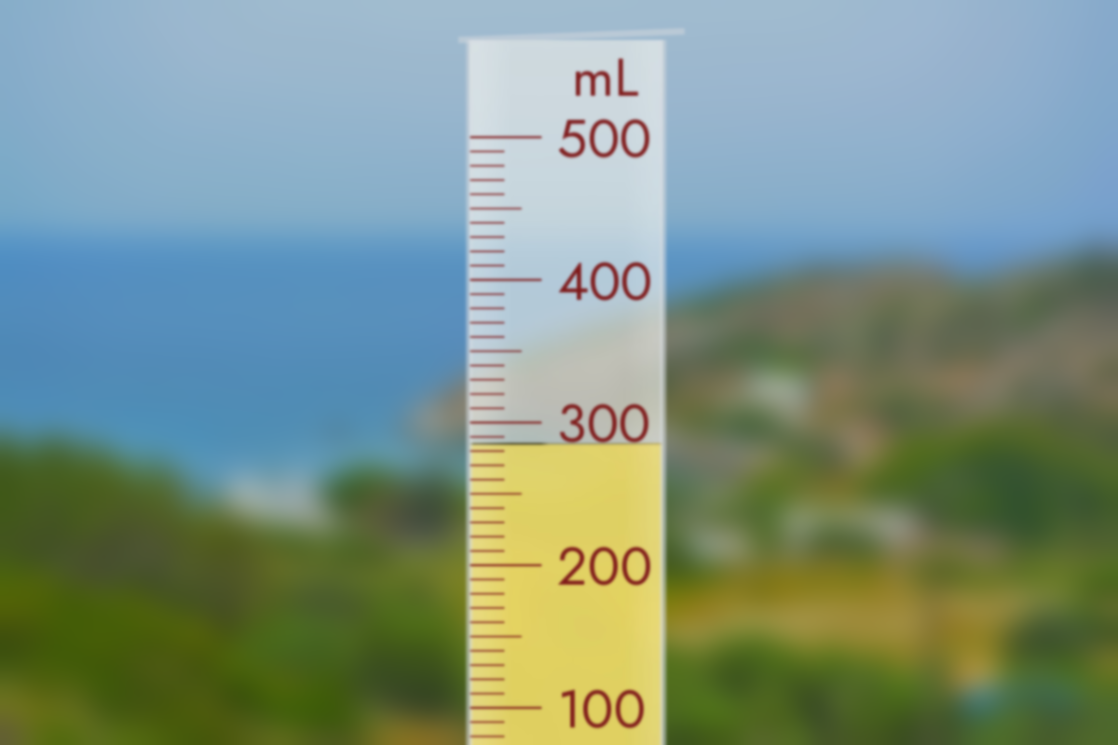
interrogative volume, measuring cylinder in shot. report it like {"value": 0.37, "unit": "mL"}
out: {"value": 285, "unit": "mL"}
